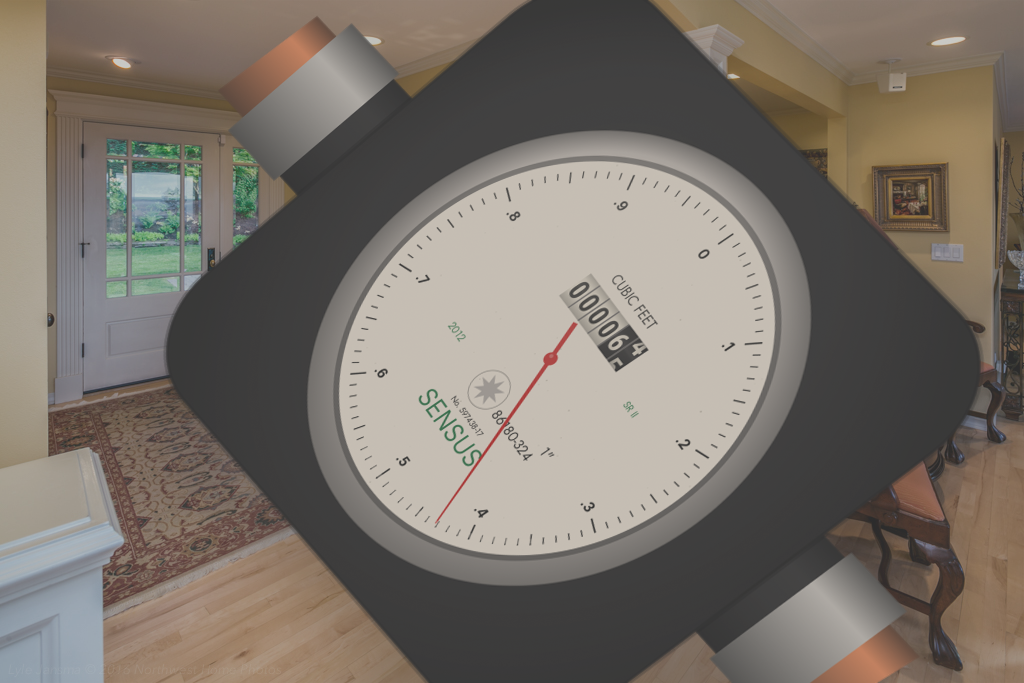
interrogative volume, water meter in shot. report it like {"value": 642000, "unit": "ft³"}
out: {"value": 64.43, "unit": "ft³"}
